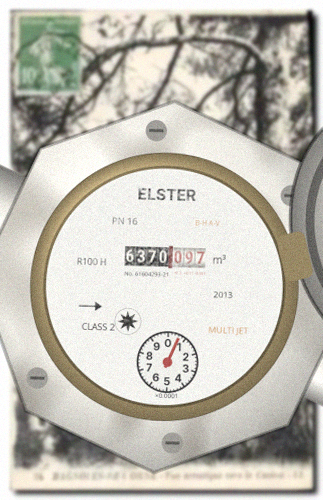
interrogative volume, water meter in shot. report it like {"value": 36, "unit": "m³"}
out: {"value": 6370.0970, "unit": "m³"}
